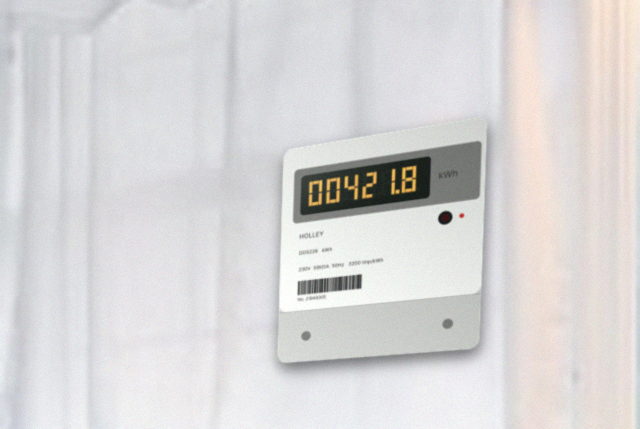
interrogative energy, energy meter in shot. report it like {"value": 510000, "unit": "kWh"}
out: {"value": 421.8, "unit": "kWh"}
